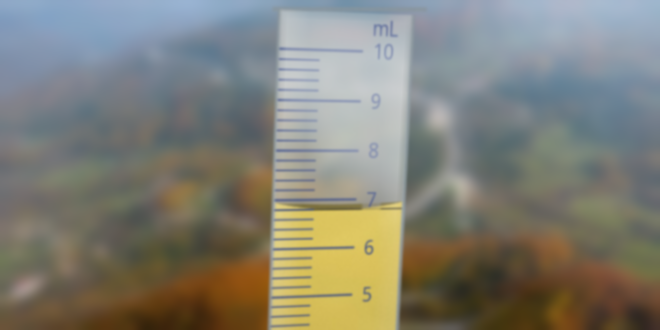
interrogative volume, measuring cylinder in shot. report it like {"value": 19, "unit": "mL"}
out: {"value": 6.8, "unit": "mL"}
